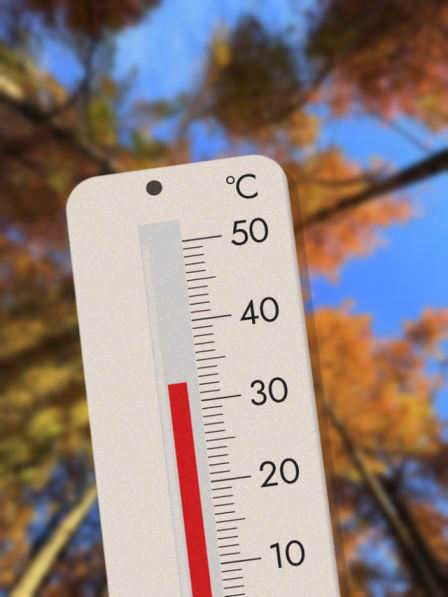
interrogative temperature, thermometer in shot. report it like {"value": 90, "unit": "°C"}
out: {"value": 32.5, "unit": "°C"}
